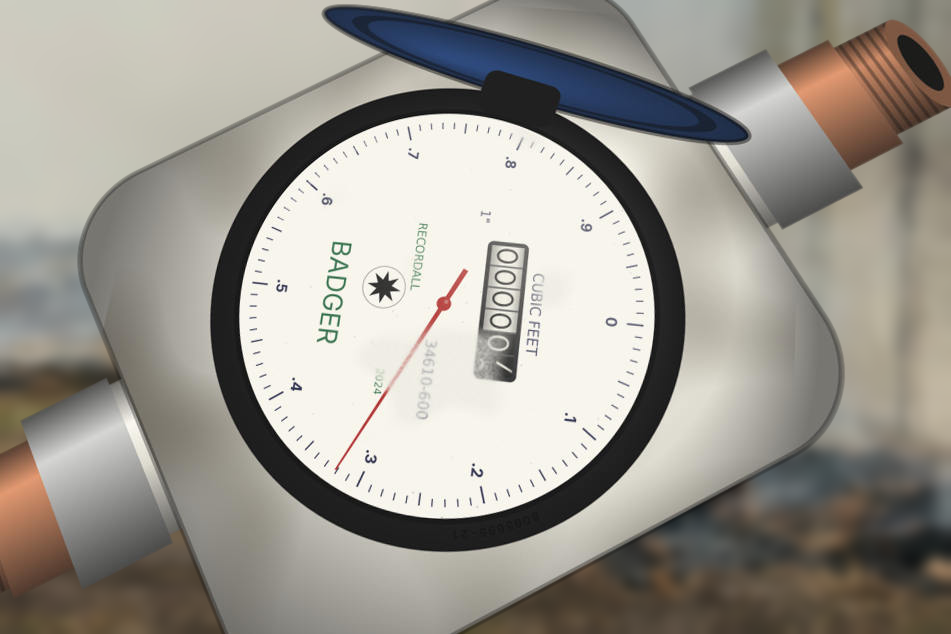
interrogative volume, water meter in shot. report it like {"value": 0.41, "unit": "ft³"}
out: {"value": 7.32, "unit": "ft³"}
